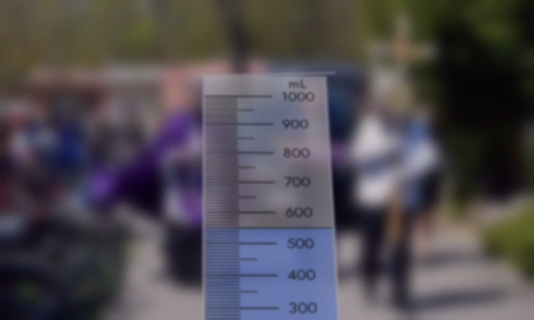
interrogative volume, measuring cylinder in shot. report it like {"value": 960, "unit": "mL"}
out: {"value": 550, "unit": "mL"}
